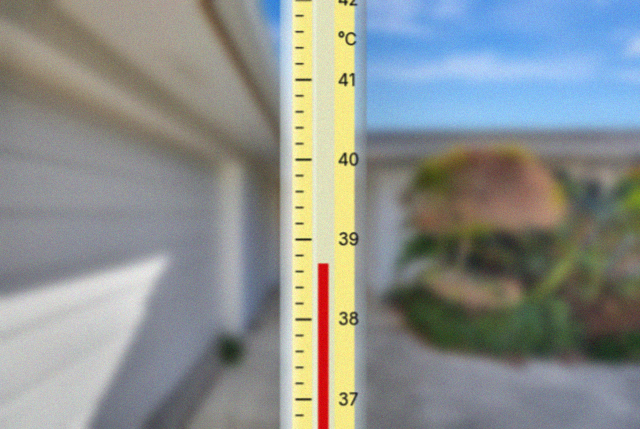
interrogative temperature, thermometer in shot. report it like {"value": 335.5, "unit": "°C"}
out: {"value": 38.7, "unit": "°C"}
